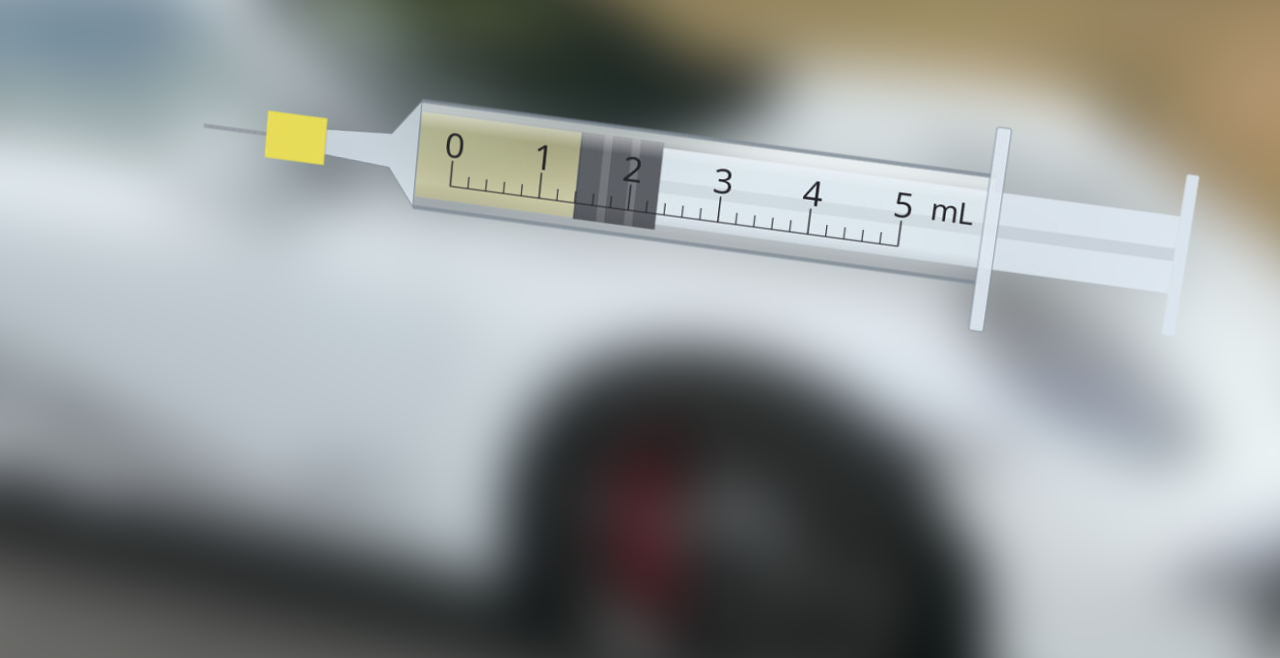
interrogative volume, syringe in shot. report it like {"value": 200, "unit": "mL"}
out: {"value": 1.4, "unit": "mL"}
